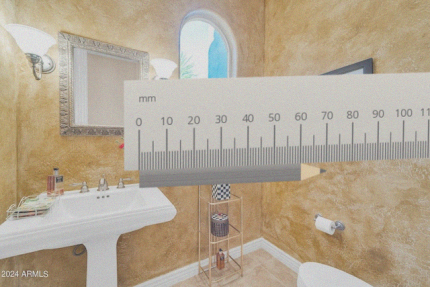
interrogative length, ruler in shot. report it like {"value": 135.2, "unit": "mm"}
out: {"value": 70, "unit": "mm"}
